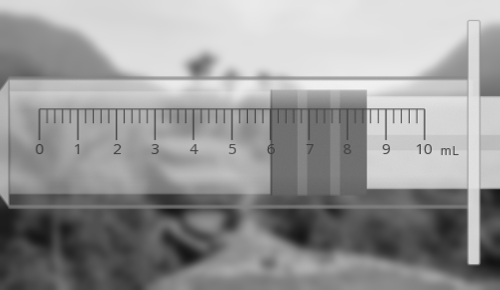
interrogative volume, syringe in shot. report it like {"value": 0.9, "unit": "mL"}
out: {"value": 6, "unit": "mL"}
